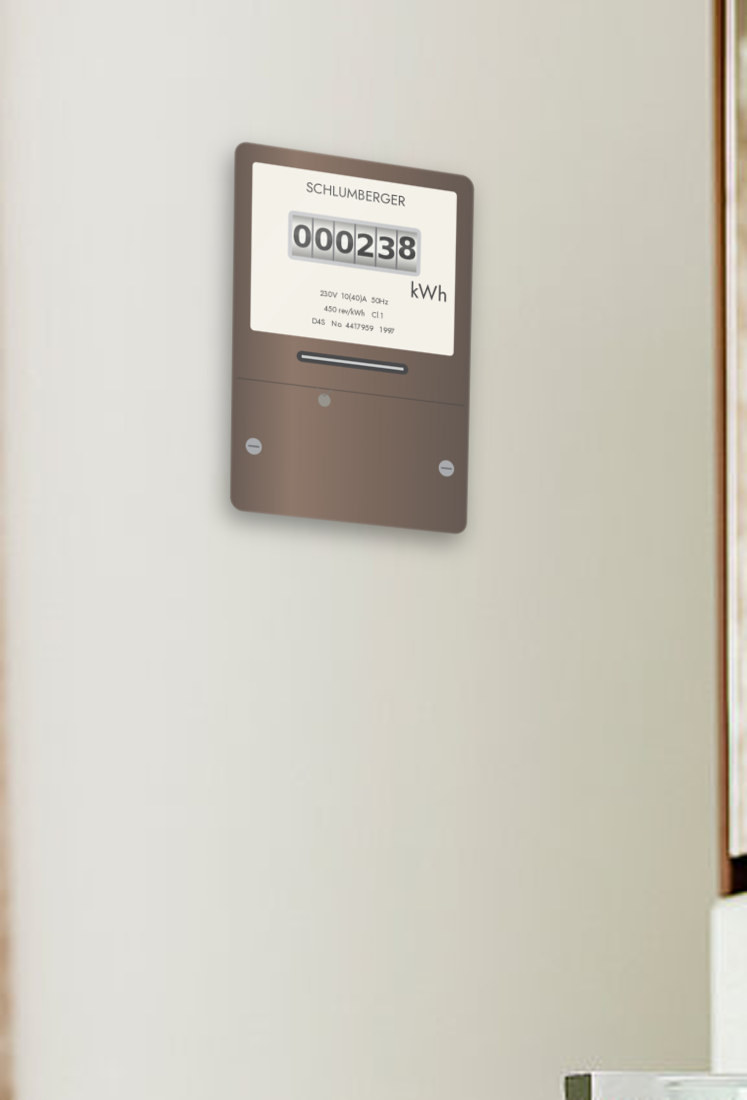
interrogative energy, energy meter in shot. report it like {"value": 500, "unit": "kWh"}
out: {"value": 238, "unit": "kWh"}
